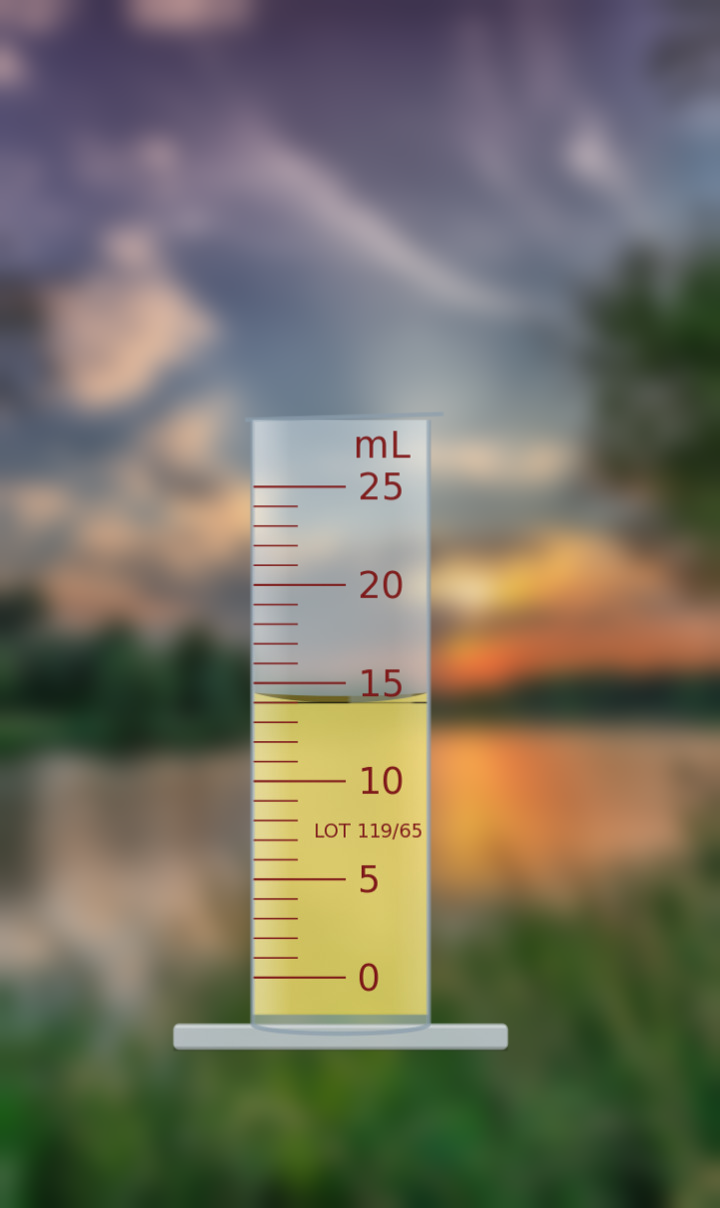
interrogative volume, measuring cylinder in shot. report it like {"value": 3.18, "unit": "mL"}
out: {"value": 14, "unit": "mL"}
